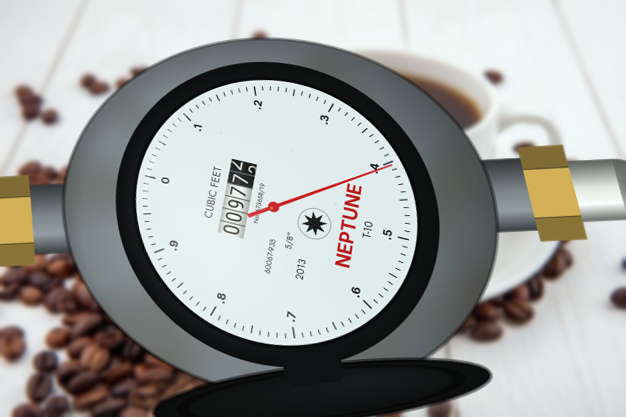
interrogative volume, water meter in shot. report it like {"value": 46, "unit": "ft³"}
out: {"value": 9772.40, "unit": "ft³"}
